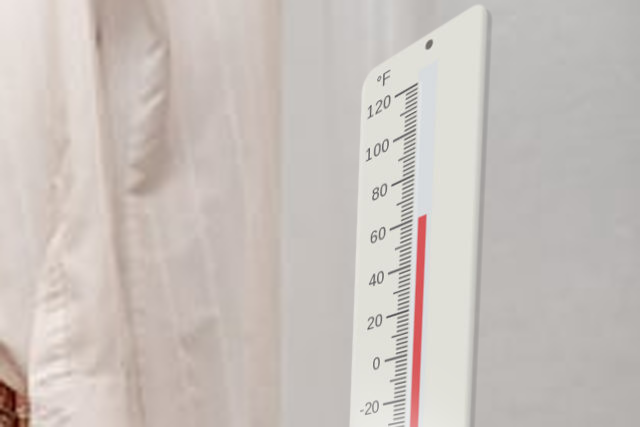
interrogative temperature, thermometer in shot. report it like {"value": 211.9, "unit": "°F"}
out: {"value": 60, "unit": "°F"}
